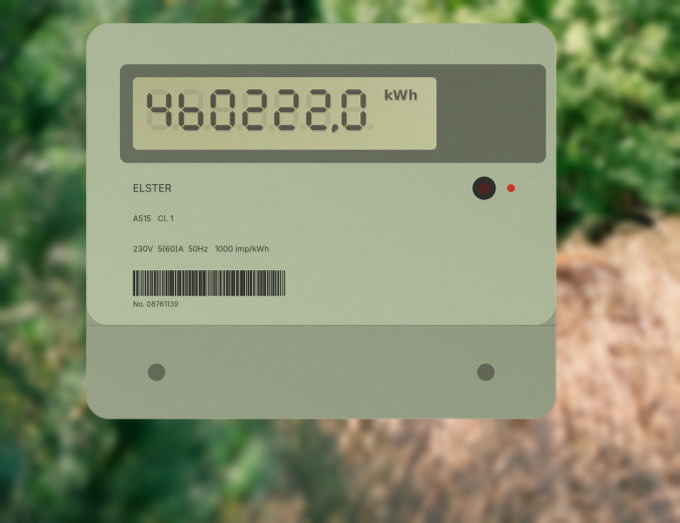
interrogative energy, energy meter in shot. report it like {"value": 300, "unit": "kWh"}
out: {"value": 460222.0, "unit": "kWh"}
